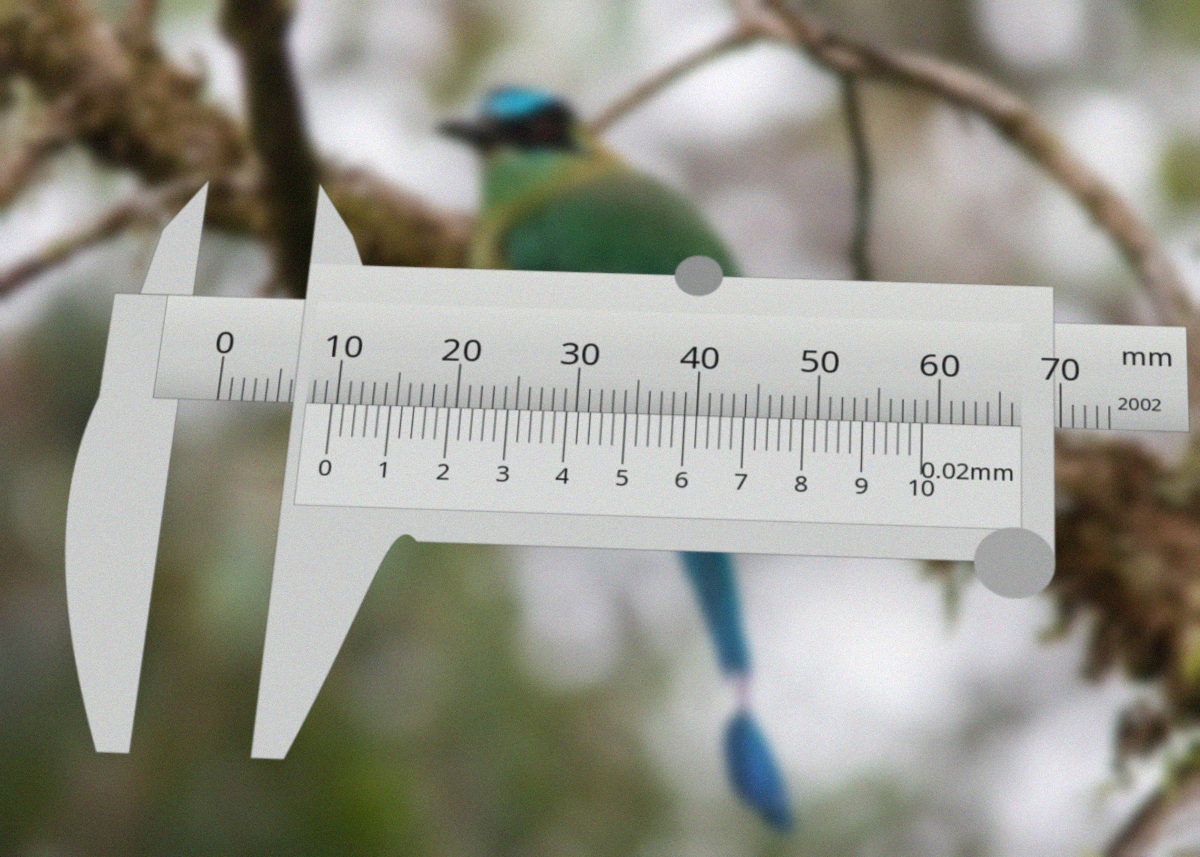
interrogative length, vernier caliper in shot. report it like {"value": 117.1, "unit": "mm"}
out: {"value": 9.6, "unit": "mm"}
